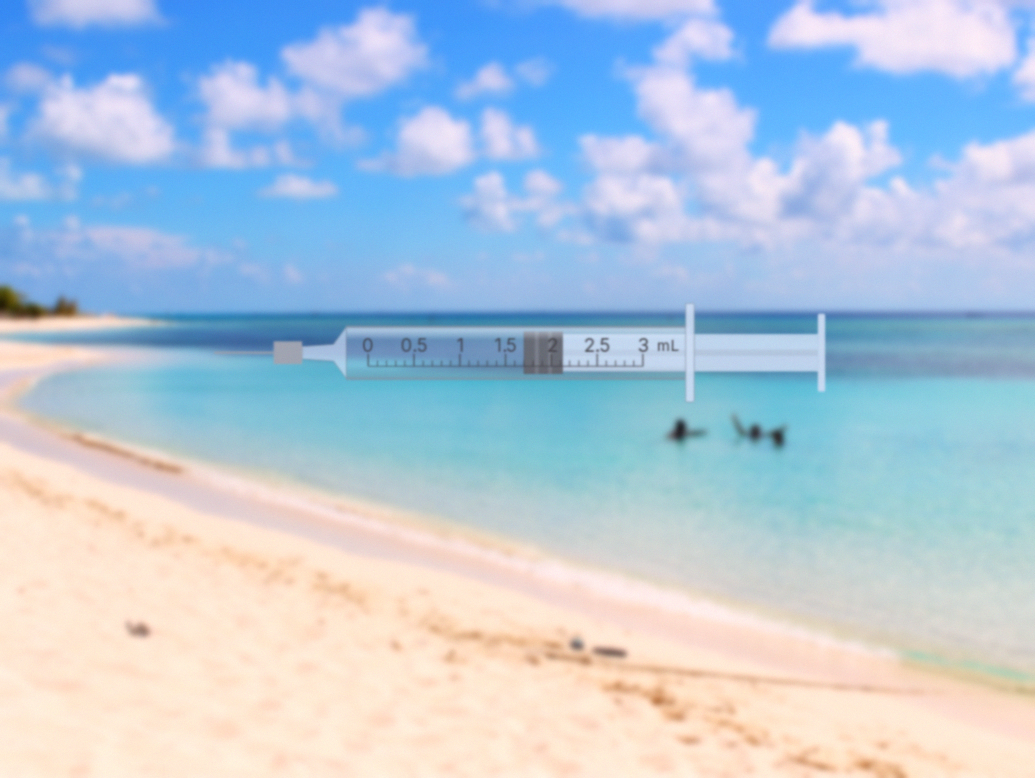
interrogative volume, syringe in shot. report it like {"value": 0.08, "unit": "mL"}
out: {"value": 1.7, "unit": "mL"}
